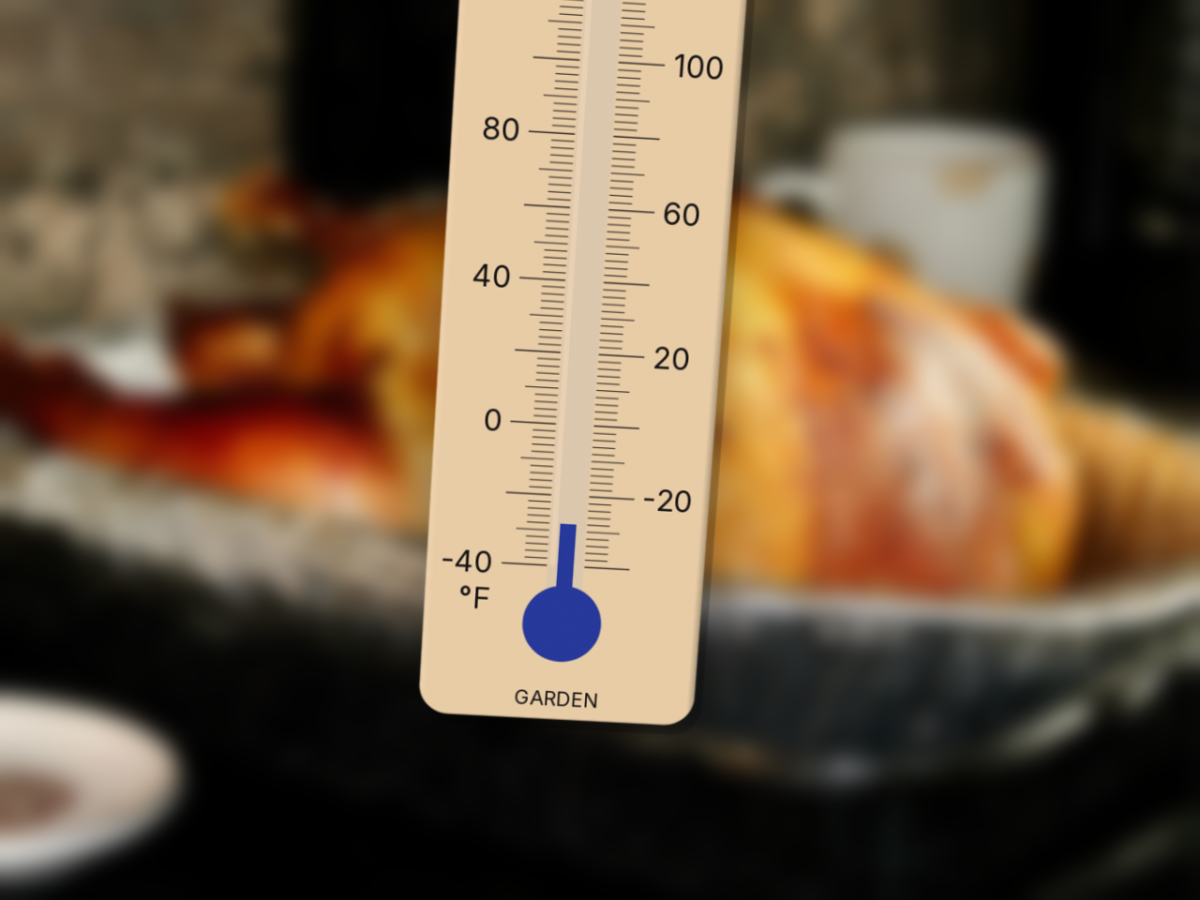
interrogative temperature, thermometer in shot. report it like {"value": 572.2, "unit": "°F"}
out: {"value": -28, "unit": "°F"}
